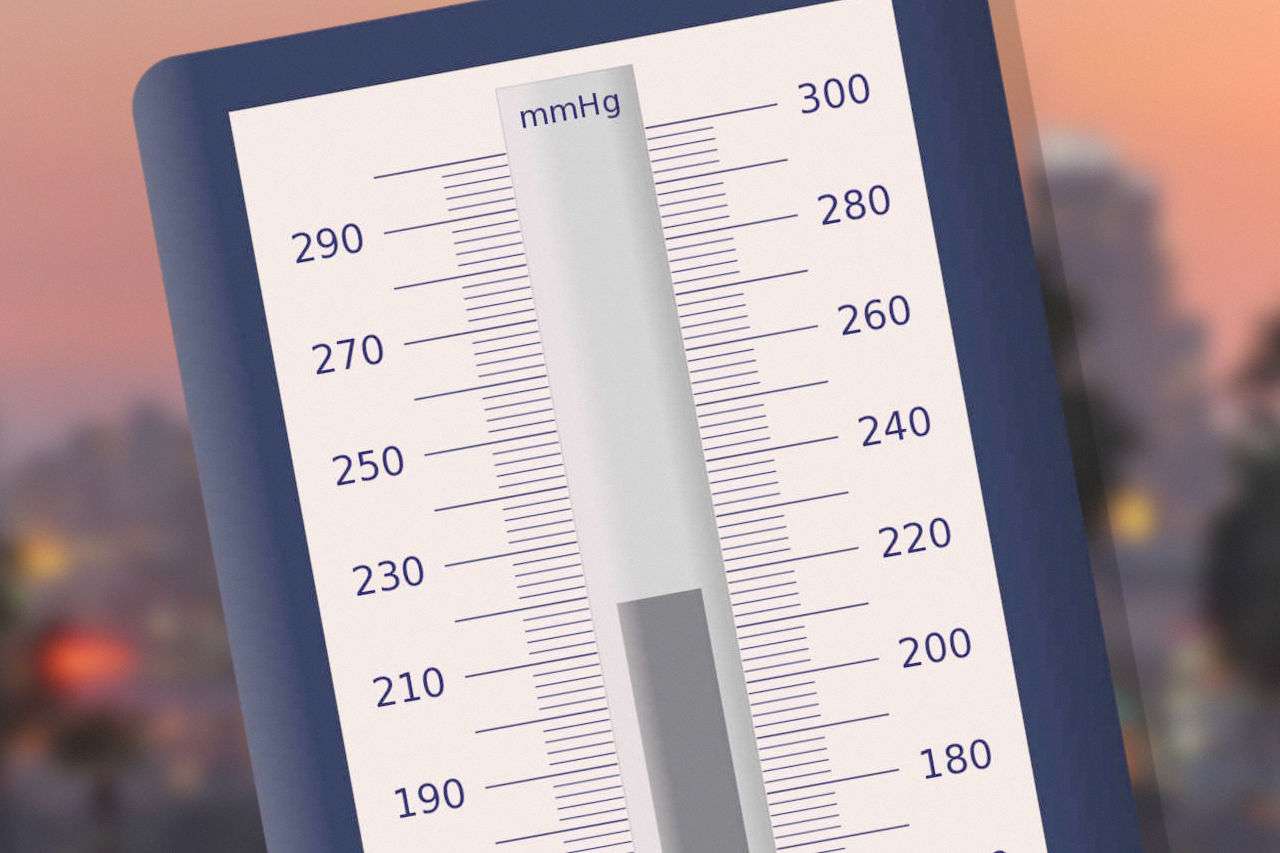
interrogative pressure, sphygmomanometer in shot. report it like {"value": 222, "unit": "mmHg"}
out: {"value": 218, "unit": "mmHg"}
